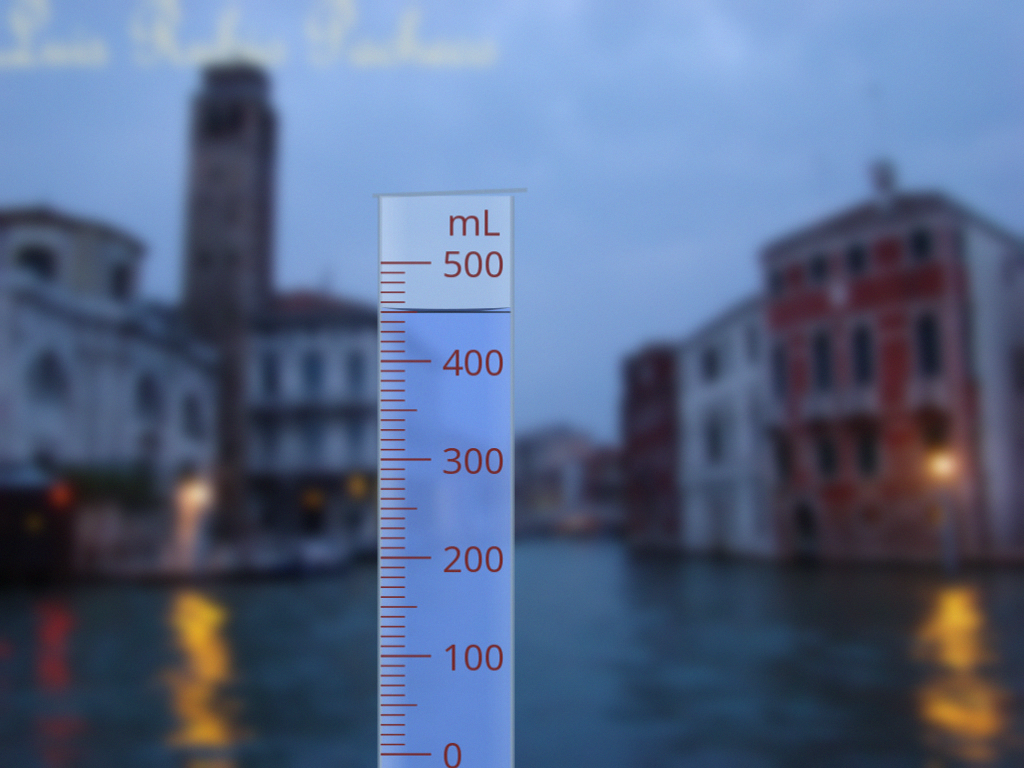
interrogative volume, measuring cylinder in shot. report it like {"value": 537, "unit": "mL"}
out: {"value": 450, "unit": "mL"}
